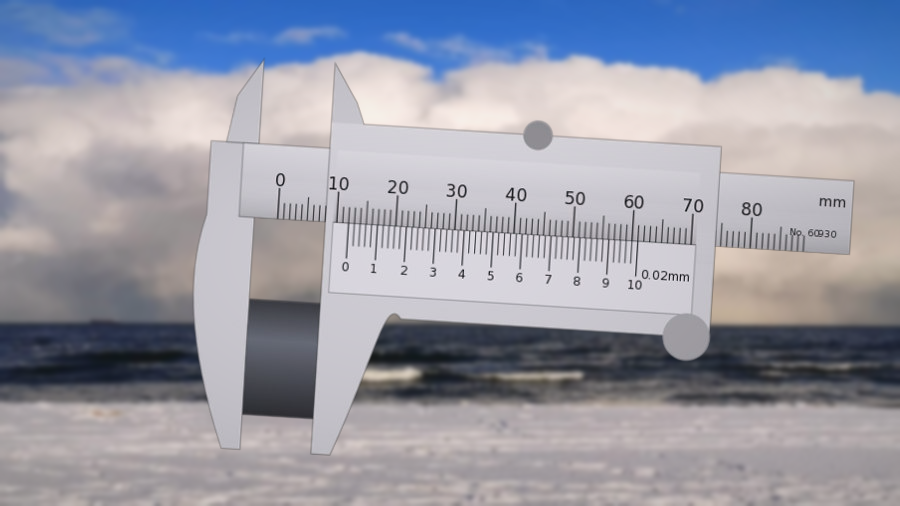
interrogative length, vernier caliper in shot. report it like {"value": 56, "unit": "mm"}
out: {"value": 12.0, "unit": "mm"}
